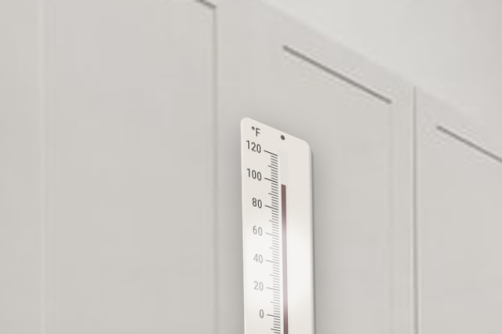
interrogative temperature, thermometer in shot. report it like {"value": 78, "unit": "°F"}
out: {"value": 100, "unit": "°F"}
